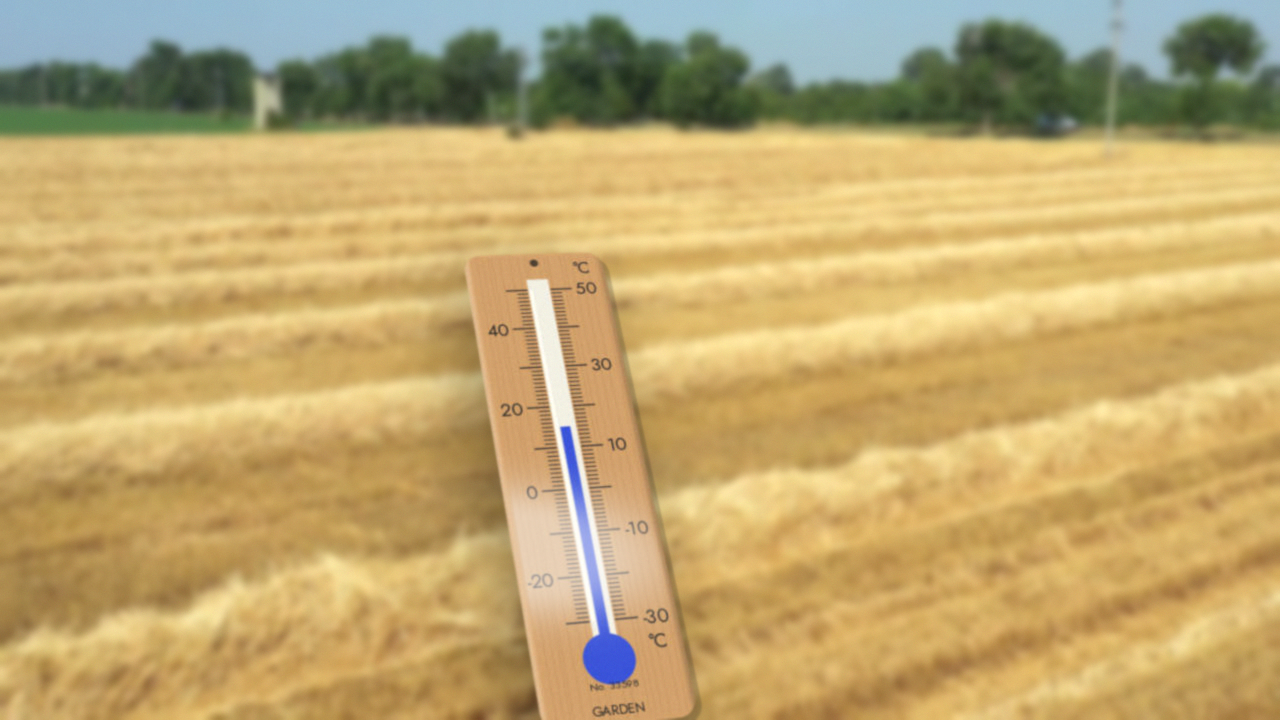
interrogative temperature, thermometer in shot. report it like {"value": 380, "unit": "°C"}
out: {"value": 15, "unit": "°C"}
